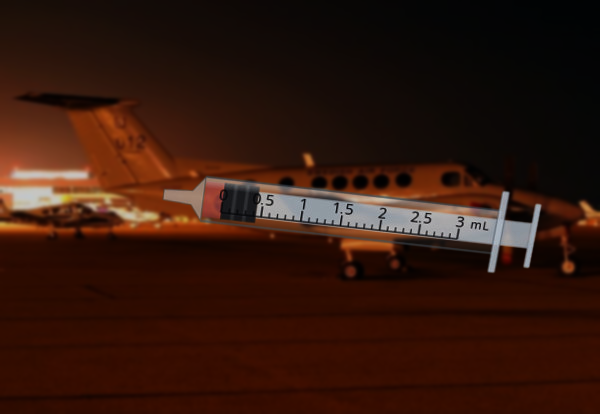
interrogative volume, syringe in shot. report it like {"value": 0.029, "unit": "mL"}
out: {"value": 0, "unit": "mL"}
